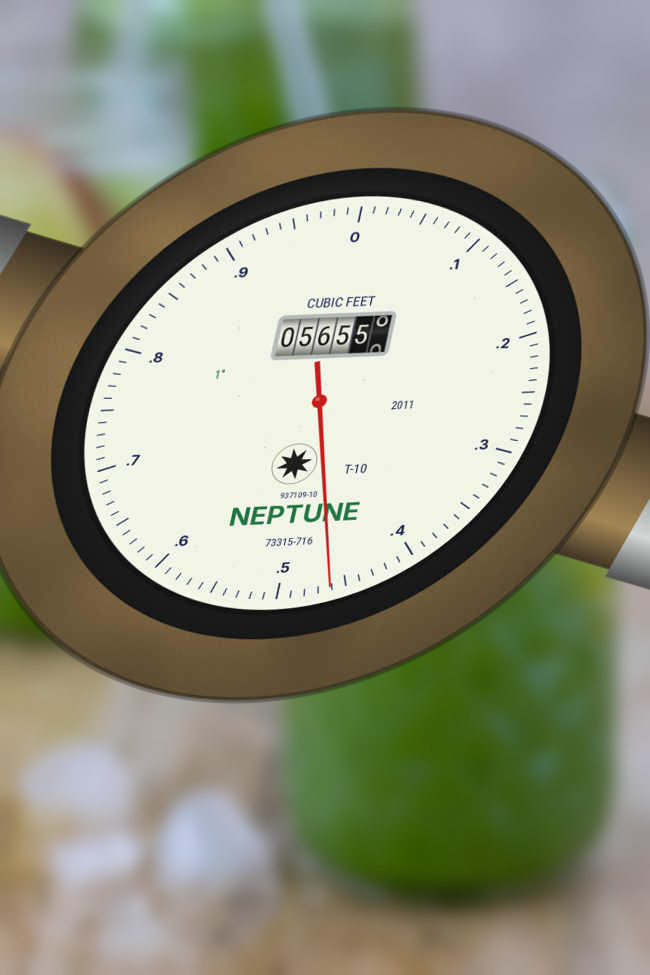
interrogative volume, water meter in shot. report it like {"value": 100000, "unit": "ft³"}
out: {"value": 56558.46, "unit": "ft³"}
